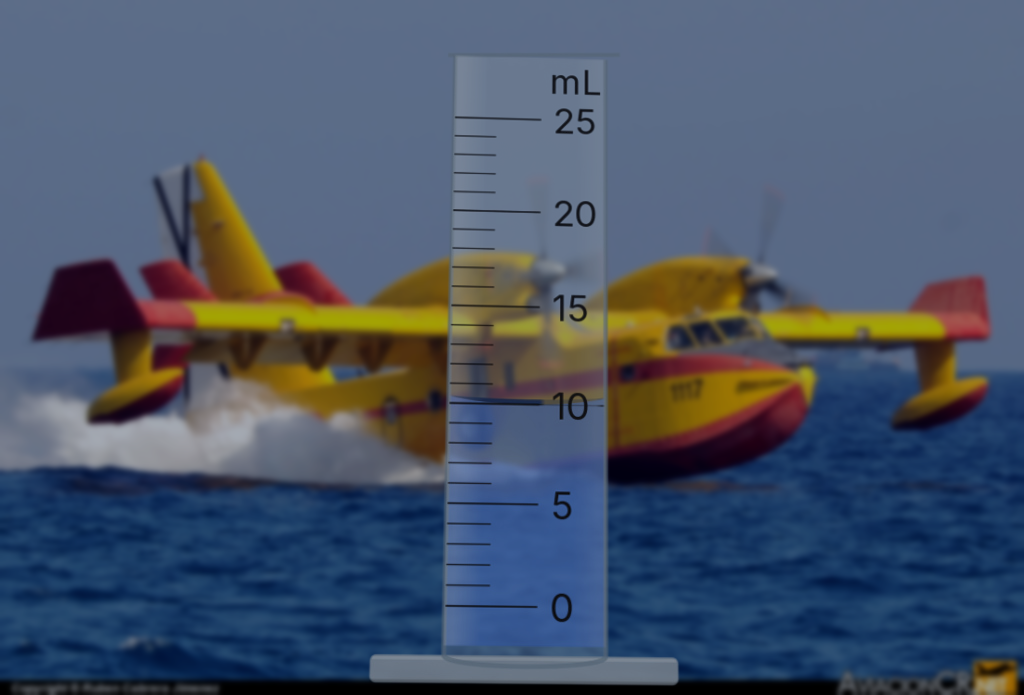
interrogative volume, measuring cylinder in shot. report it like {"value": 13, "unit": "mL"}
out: {"value": 10, "unit": "mL"}
